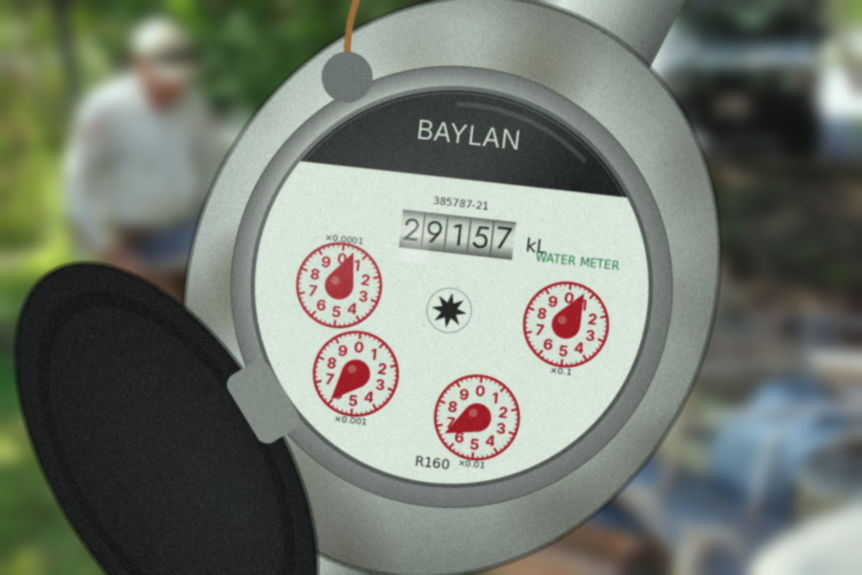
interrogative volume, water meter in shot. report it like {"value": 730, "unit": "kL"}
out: {"value": 29157.0660, "unit": "kL"}
